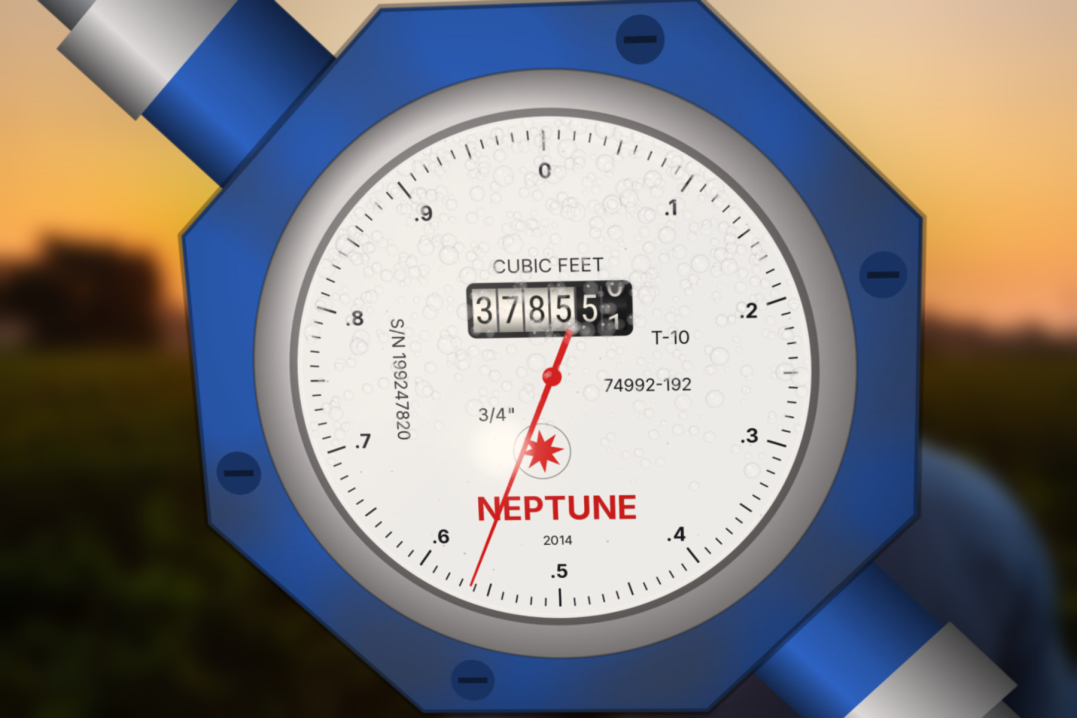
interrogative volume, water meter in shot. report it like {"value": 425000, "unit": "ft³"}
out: {"value": 378550.56, "unit": "ft³"}
